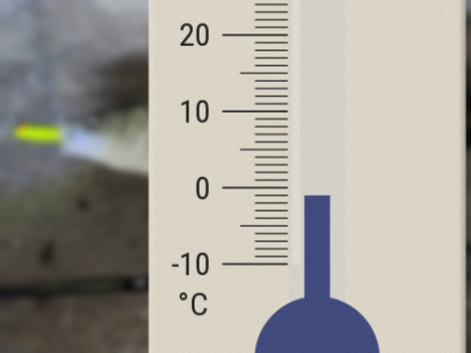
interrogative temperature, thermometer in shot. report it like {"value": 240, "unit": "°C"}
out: {"value": -1, "unit": "°C"}
